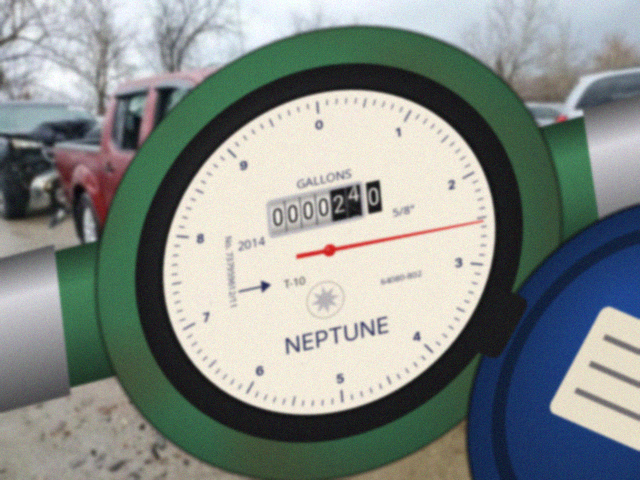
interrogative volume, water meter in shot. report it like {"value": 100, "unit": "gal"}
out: {"value": 242.5, "unit": "gal"}
